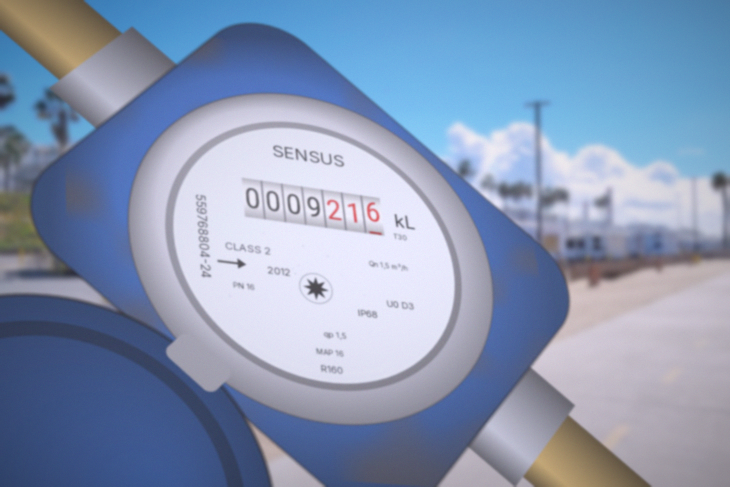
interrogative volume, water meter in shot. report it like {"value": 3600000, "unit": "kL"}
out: {"value": 9.216, "unit": "kL"}
